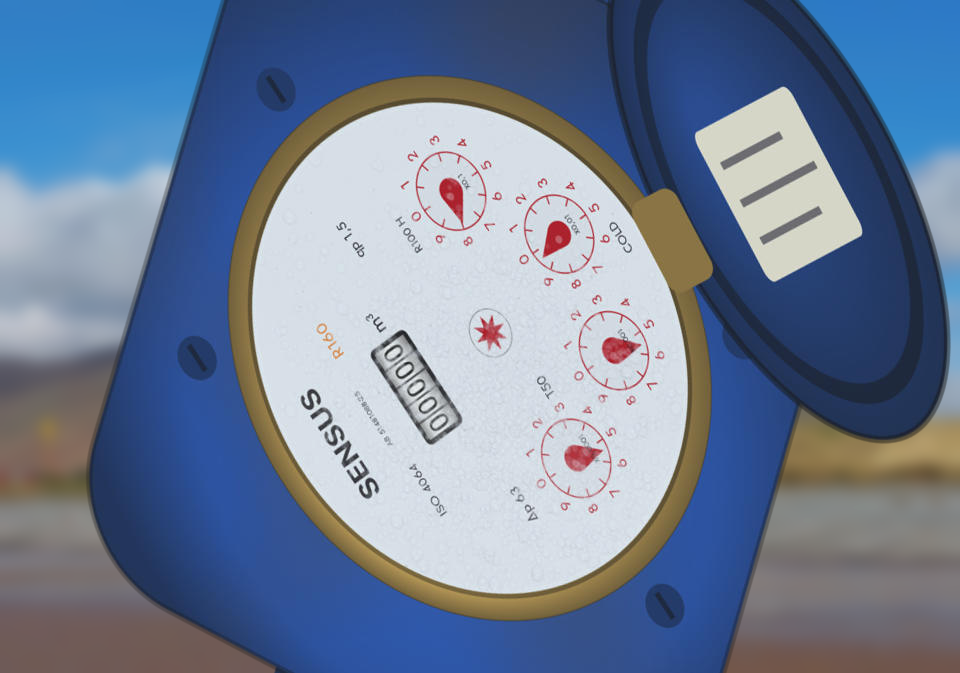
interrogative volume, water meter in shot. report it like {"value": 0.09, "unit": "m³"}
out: {"value": 0.7955, "unit": "m³"}
